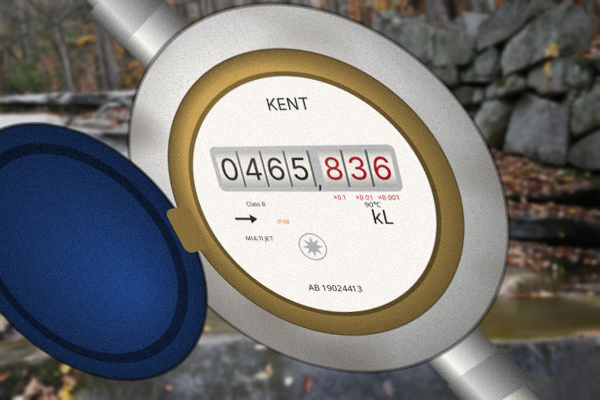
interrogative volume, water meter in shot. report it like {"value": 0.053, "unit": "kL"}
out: {"value": 465.836, "unit": "kL"}
